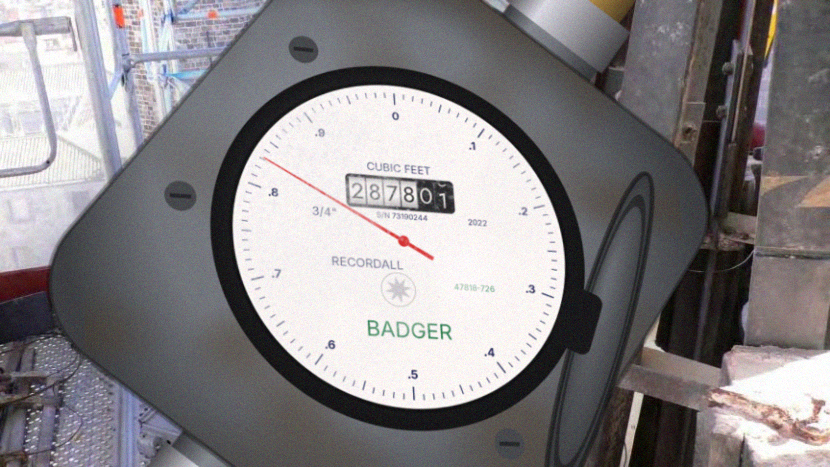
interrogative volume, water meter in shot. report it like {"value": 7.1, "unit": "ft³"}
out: {"value": 287800.83, "unit": "ft³"}
